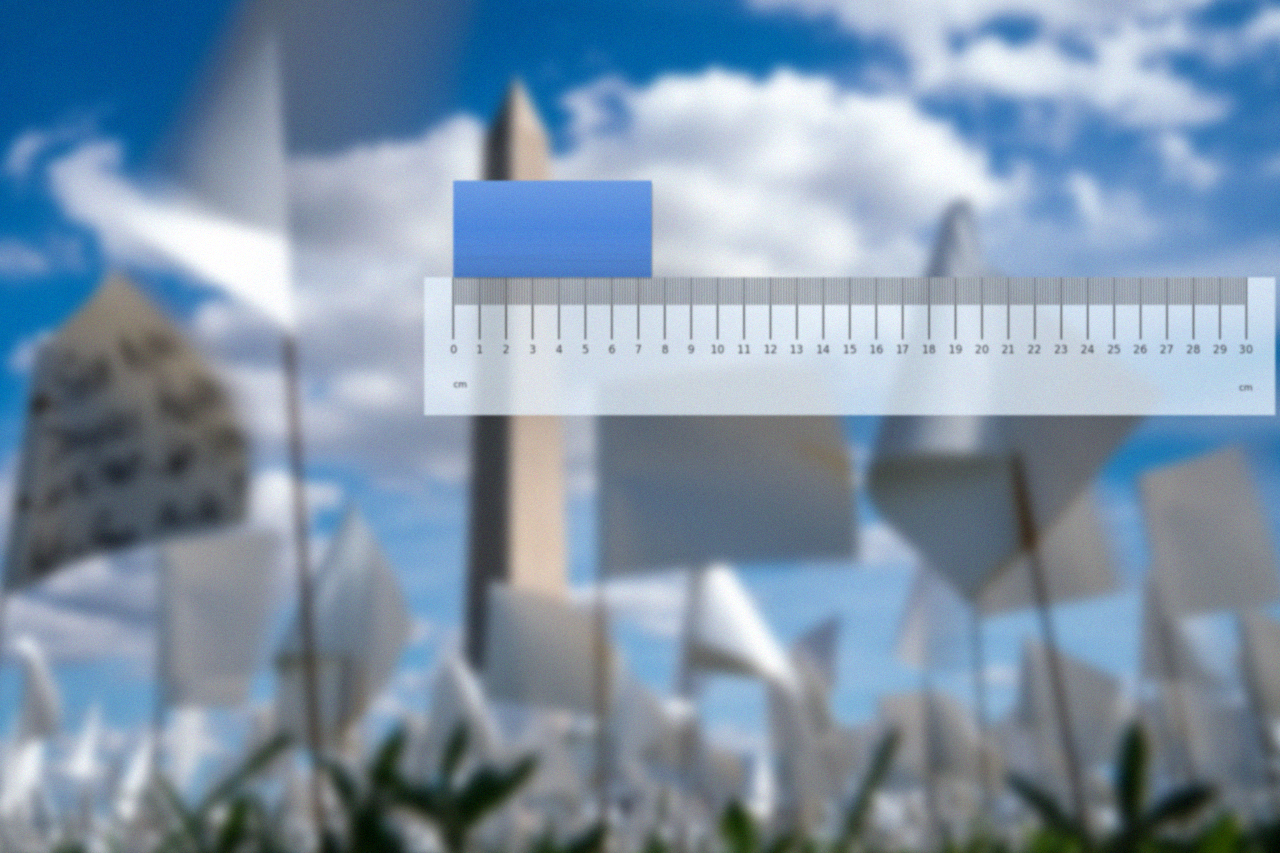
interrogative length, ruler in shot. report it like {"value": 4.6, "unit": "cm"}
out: {"value": 7.5, "unit": "cm"}
